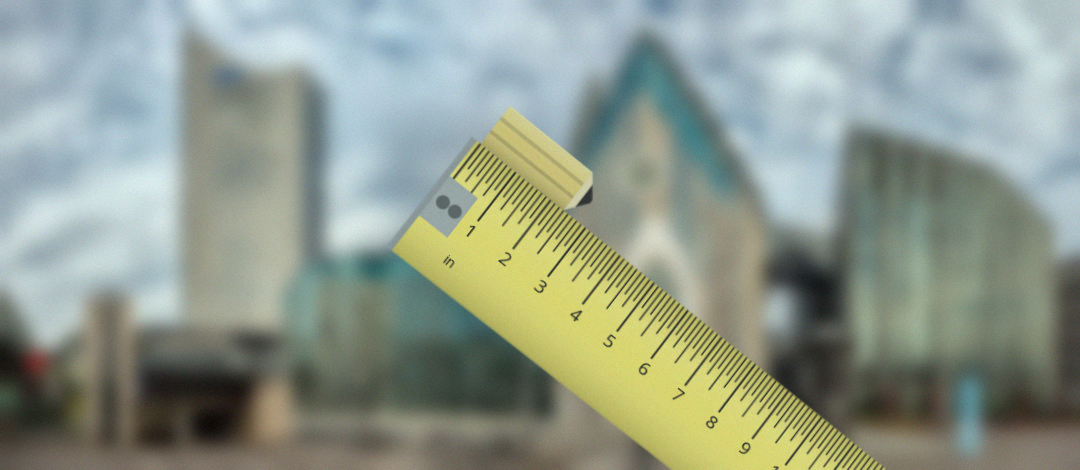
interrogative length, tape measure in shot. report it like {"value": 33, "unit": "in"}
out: {"value": 2.75, "unit": "in"}
